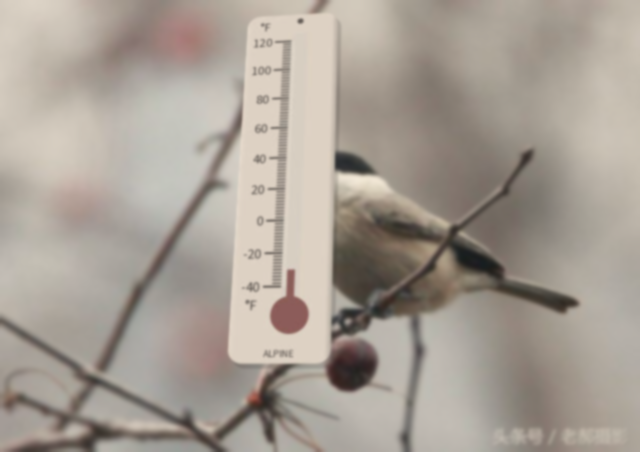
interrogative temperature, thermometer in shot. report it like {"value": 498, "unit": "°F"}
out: {"value": -30, "unit": "°F"}
